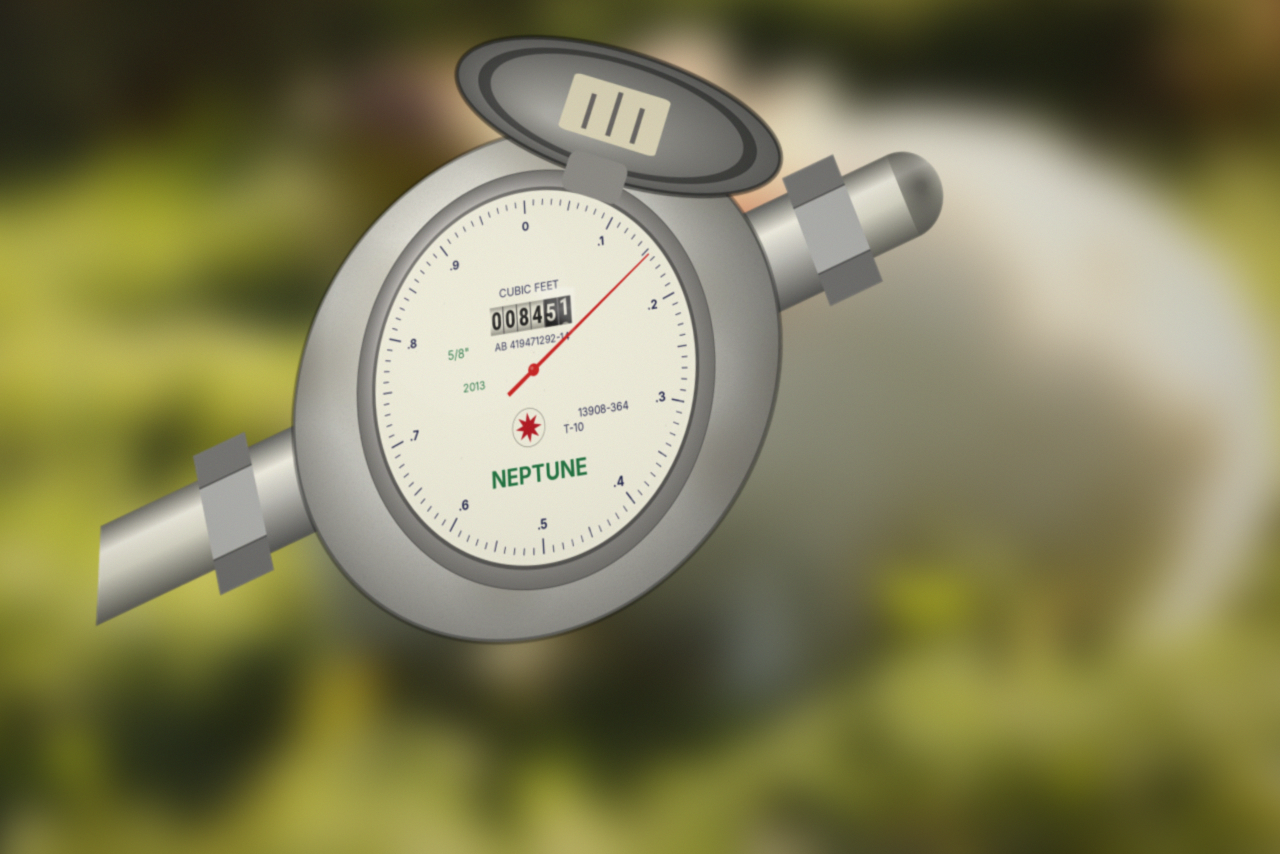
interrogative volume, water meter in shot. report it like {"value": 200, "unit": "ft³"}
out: {"value": 8451.15, "unit": "ft³"}
